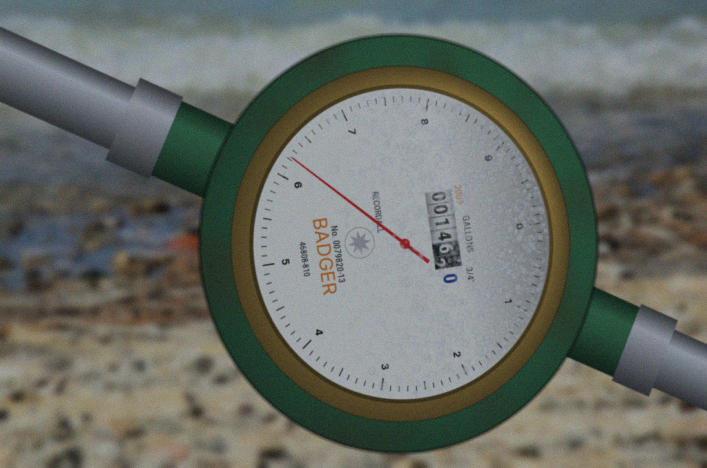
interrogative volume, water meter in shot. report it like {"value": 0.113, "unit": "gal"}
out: {"value": 14616.2, "unit": "gal"}
